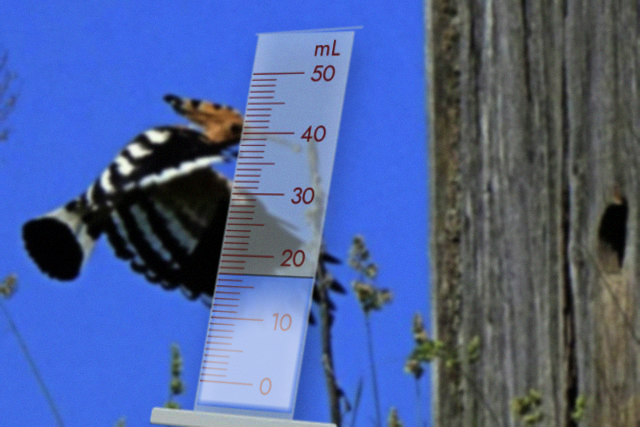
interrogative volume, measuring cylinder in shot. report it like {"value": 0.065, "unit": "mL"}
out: {"value": 17, "unit": "mL"}
